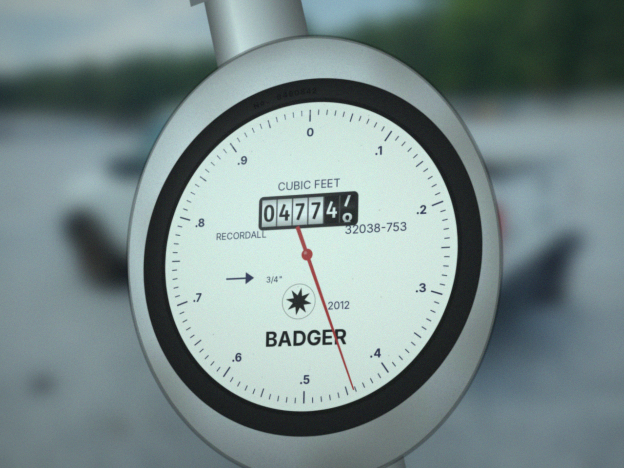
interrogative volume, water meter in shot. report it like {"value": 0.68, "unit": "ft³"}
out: {"value": 47747.44, "unit": "ft³"}
